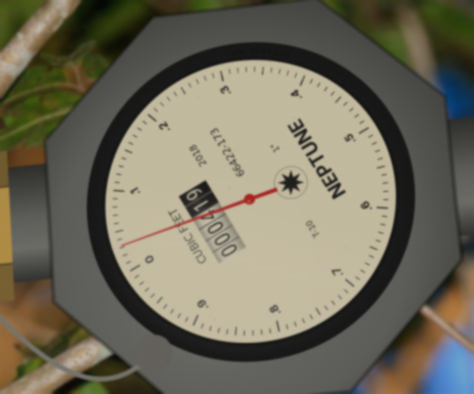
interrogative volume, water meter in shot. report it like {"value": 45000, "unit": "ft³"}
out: {"value": 419.03, "unit": "ft³"}
